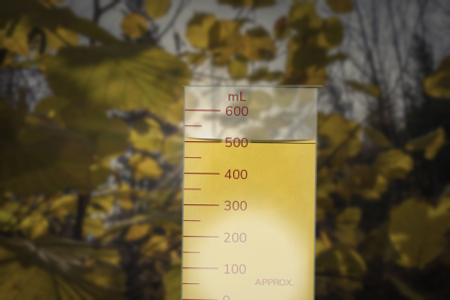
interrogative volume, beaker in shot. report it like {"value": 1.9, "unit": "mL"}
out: {"value": 500, "unit": "mL"}
